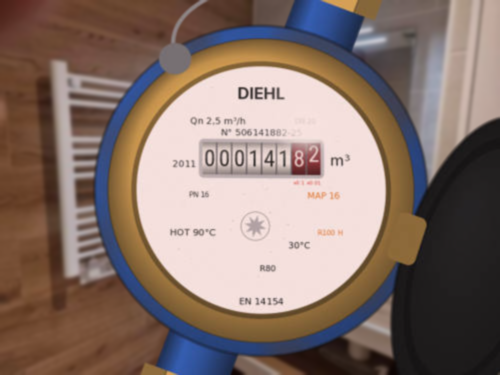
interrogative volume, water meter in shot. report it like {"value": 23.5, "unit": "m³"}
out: {"value": 141.82, "unit": "m³"}
